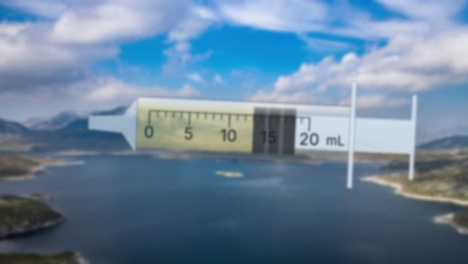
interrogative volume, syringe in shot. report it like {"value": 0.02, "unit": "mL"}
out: {"value": 13, "unit": "mL"}
